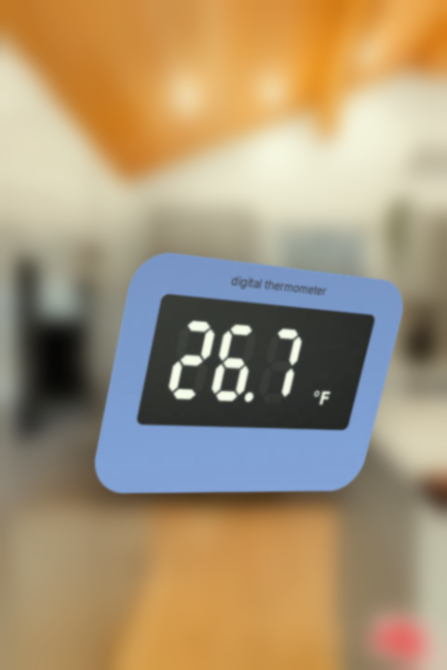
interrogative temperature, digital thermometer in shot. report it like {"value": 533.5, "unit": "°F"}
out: {"value": 26.7, "unit": "°F"}
